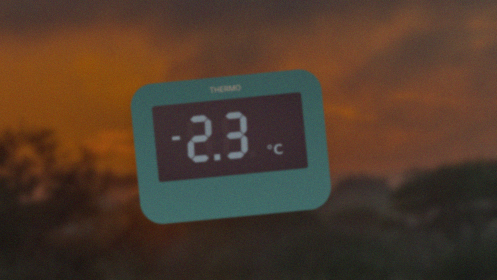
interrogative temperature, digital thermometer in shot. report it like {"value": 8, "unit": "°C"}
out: {"value": -2.3, "unit": "°C"}
